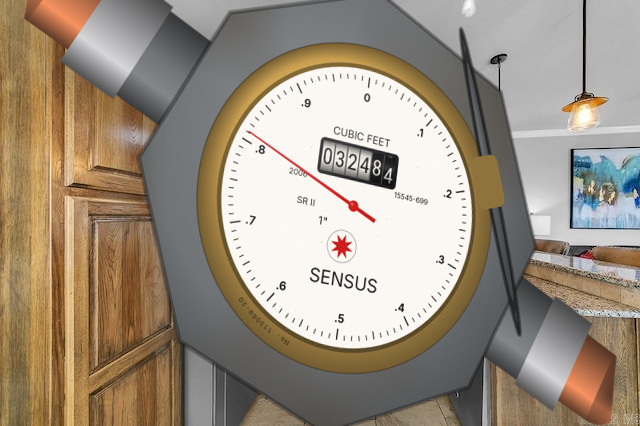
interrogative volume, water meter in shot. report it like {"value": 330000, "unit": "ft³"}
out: {"value": 32483.81, "unit": "ft³"}
